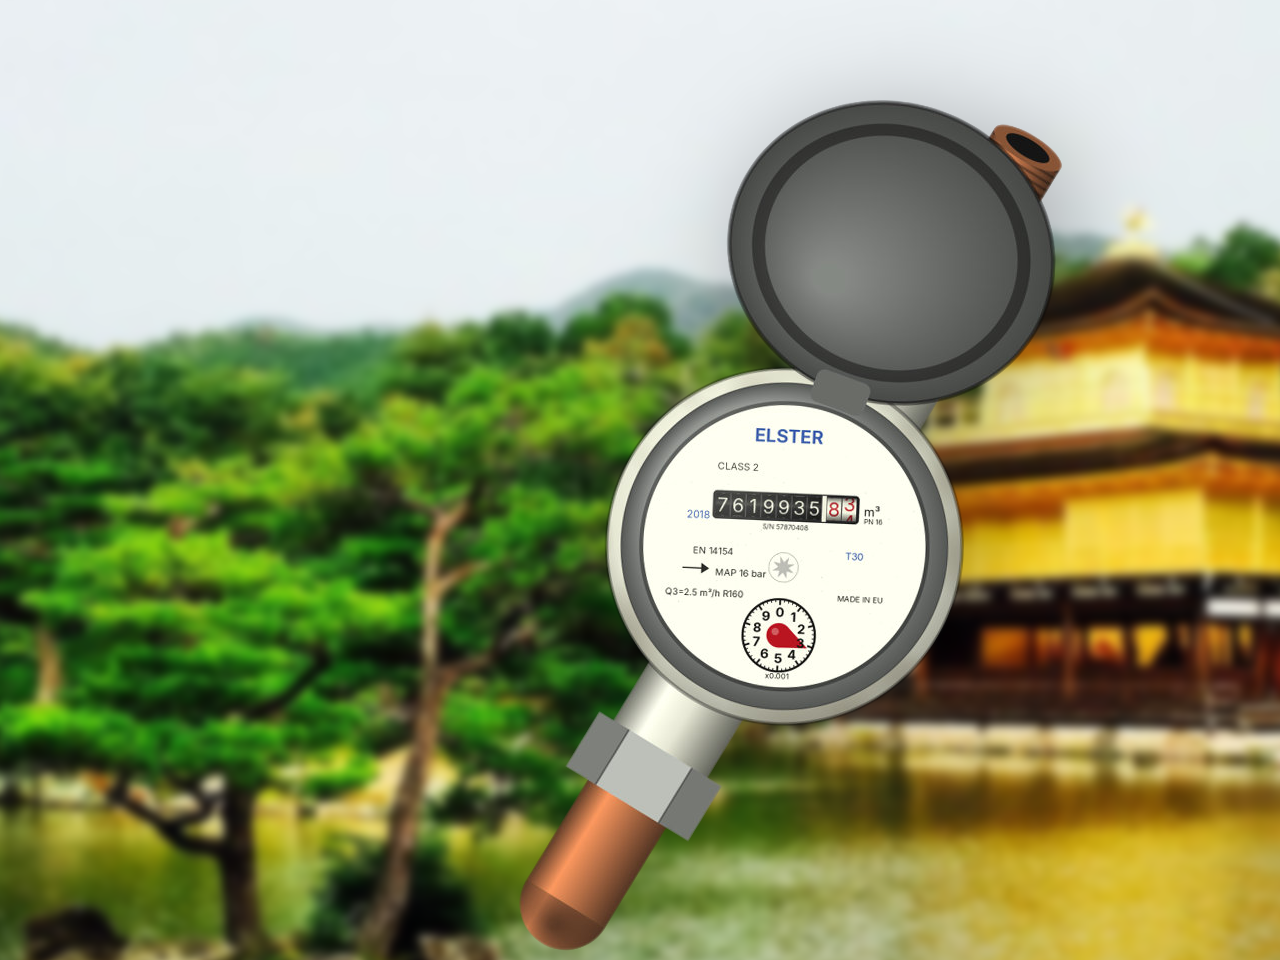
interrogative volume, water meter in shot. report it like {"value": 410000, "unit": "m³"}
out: {"value": 7619935.833, "unit": "m³"}
